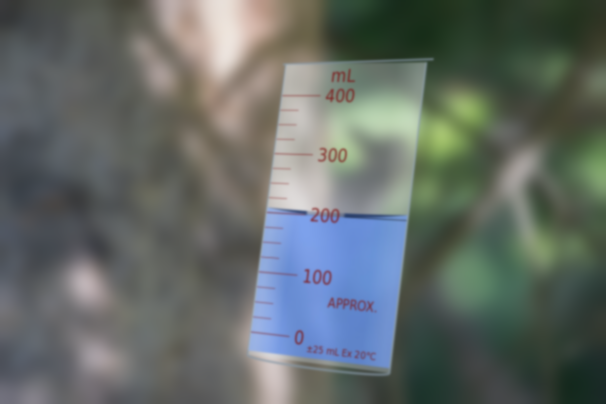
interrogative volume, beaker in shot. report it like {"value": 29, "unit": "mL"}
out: {"value": 200, "unit": "mL"}
